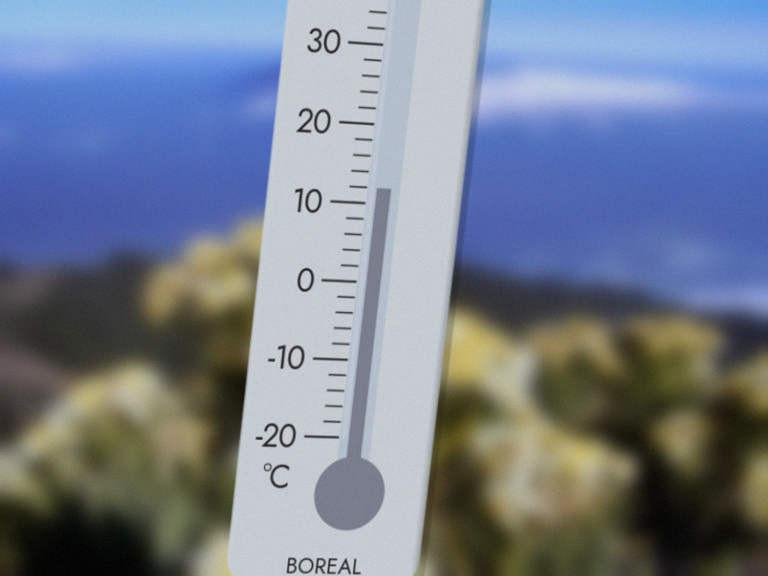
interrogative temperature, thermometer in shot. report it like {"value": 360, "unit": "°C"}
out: {"value": 12, "unit": "°C"}
